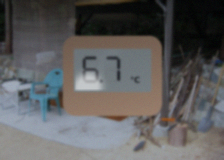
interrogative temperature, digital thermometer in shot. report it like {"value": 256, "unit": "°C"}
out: {"value": 6.7, "unit": "°C"}
